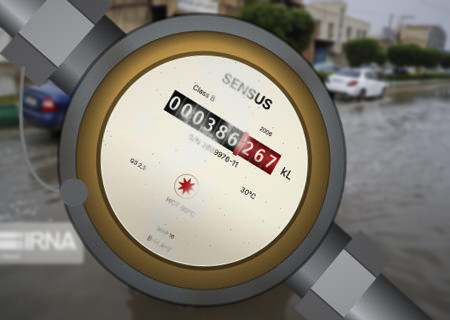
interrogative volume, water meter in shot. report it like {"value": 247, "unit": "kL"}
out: {"value": 386.267, "unit": "kL"}
